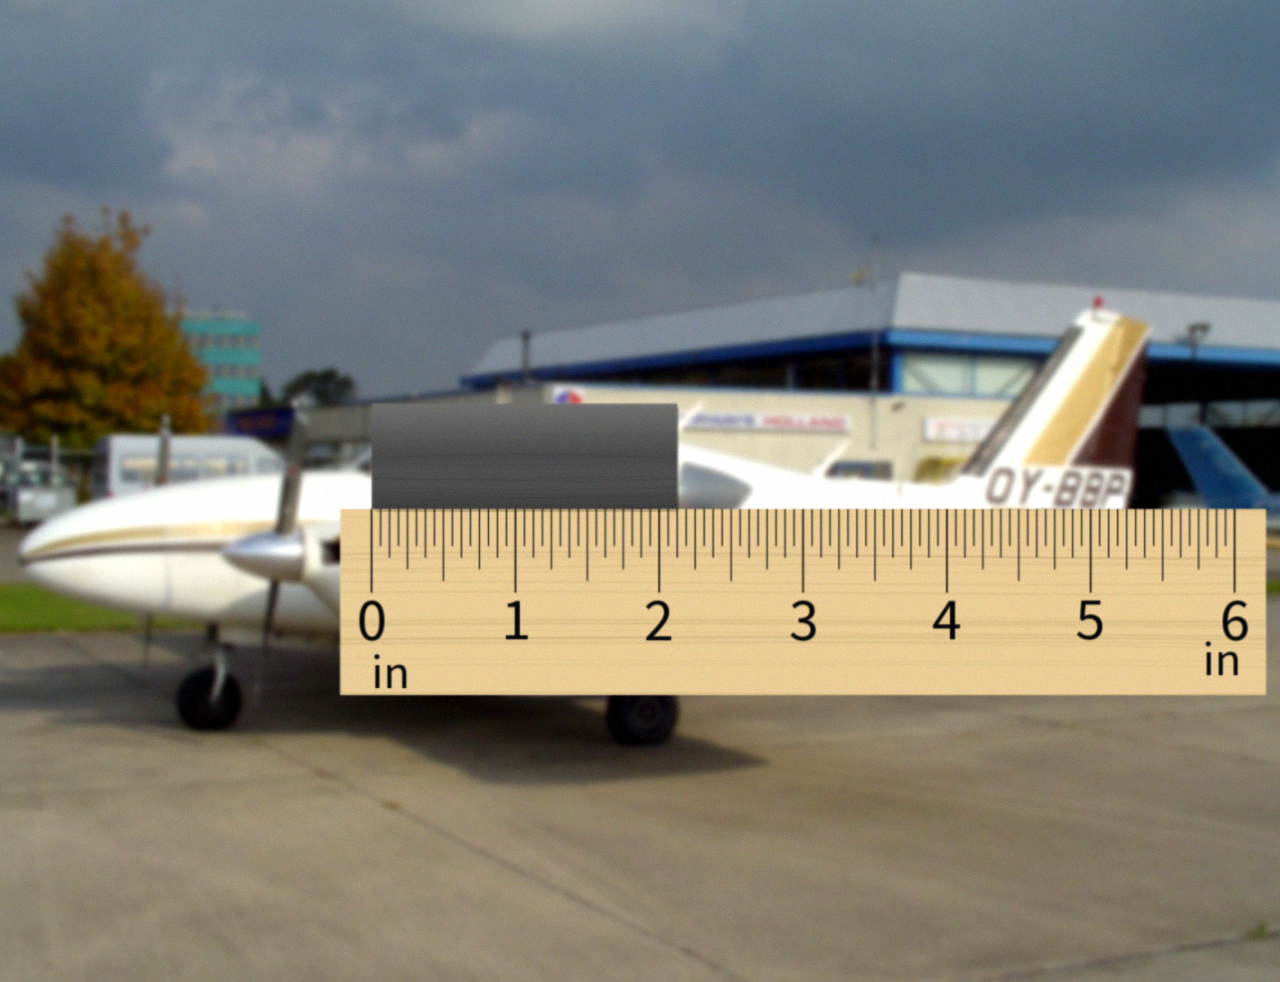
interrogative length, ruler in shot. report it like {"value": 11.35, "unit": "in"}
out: {"value": 2.125, "unit": "in"}
